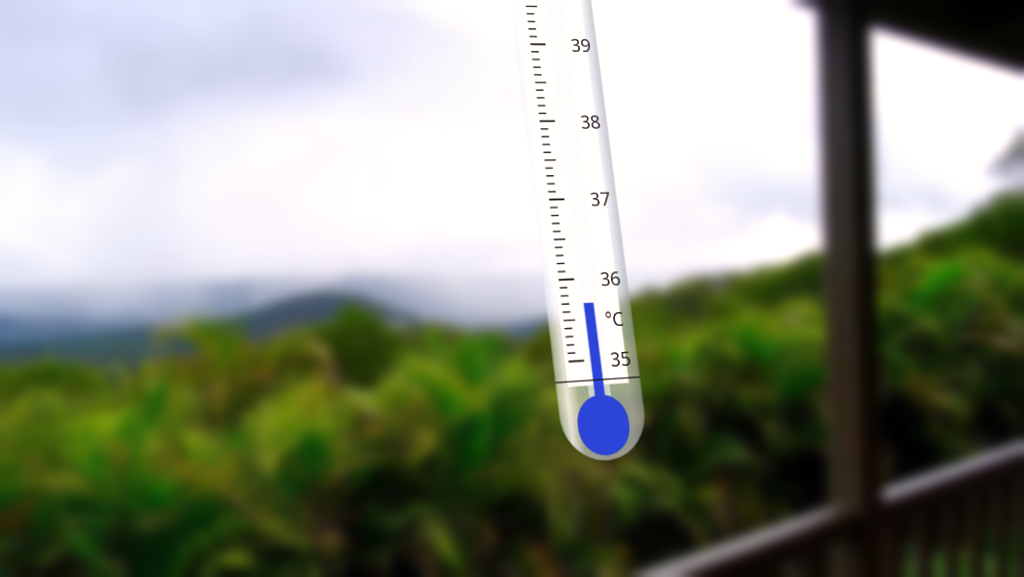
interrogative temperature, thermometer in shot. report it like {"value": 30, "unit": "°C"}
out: {"value": 35.7, "unit": "°C"}
